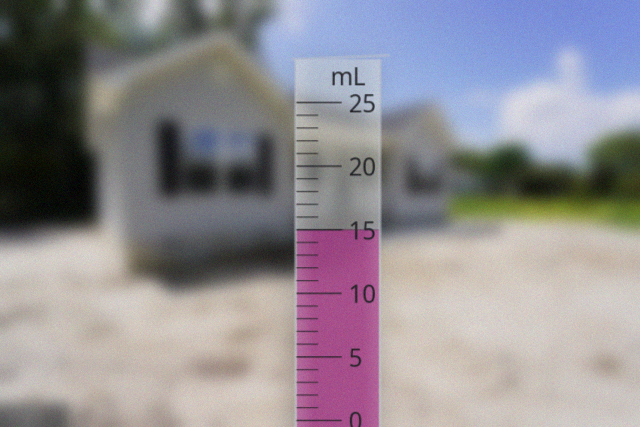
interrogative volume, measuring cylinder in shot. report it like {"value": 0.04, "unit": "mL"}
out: {"value": 15, "unit": "mL"}
